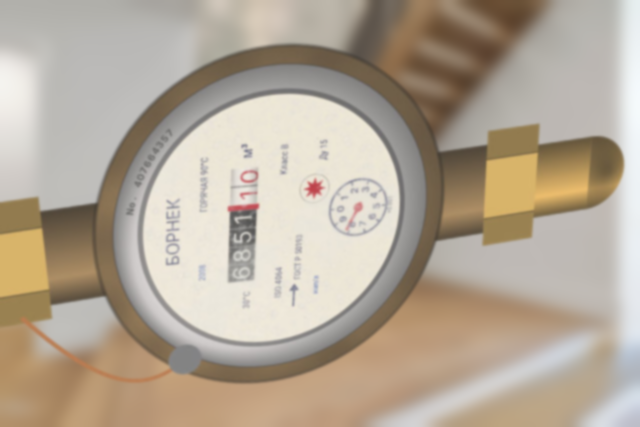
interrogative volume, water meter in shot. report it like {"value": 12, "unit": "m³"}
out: {"value": 6851.098, "unit": "m³"}
